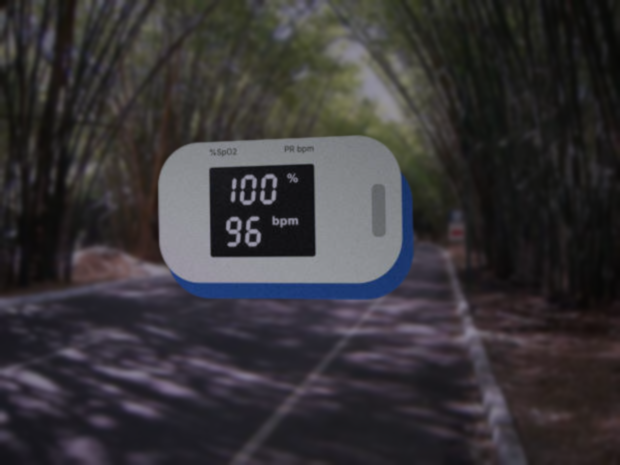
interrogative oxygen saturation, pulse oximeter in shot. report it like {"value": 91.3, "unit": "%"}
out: {"value": 100, "unit": "%"}
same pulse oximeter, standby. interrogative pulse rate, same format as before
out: {"value": 96, "unit": "bpm"}
